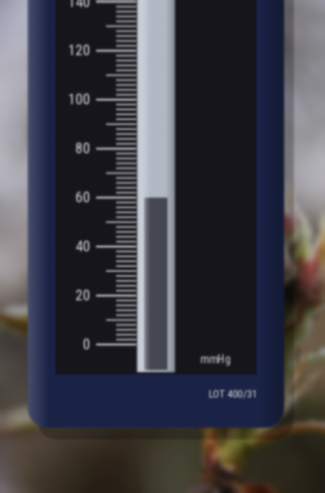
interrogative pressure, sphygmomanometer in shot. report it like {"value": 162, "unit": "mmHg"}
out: {"value": 60, "unit": "mmHg"}
